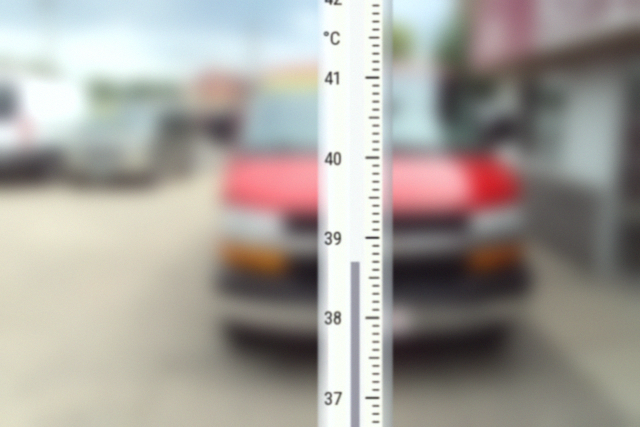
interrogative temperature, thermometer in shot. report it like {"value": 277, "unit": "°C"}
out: {"value": 38.7, "unit": "°C"}
